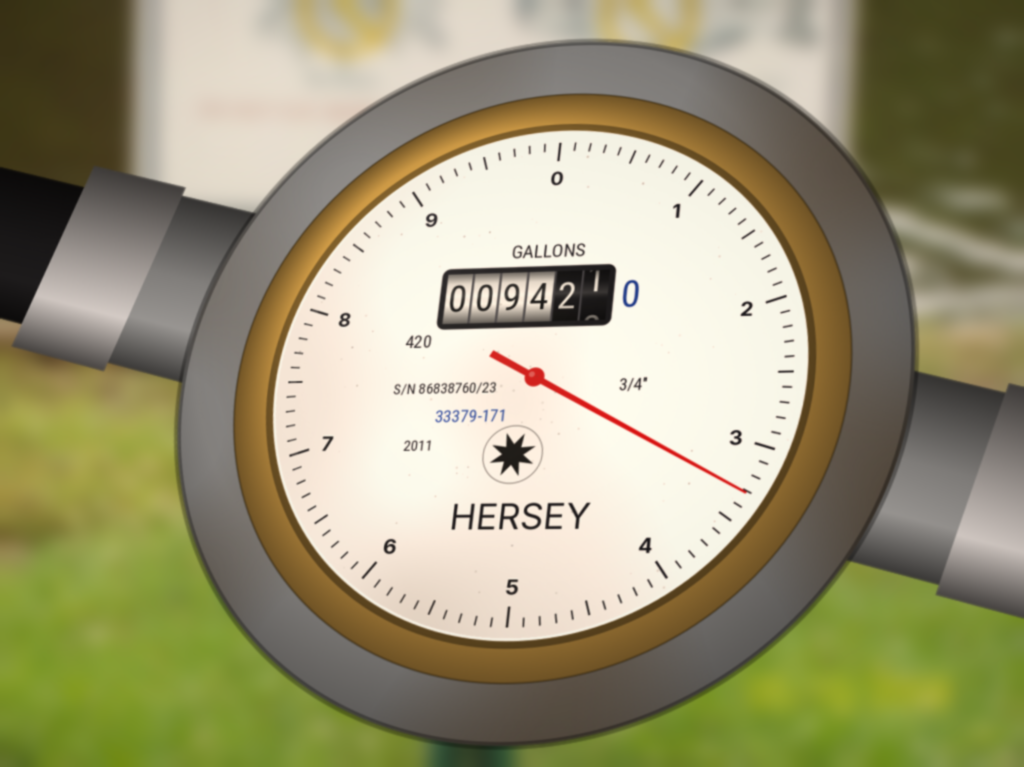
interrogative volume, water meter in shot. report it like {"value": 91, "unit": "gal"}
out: {"value": 94213.3, "unit": "gal"}
